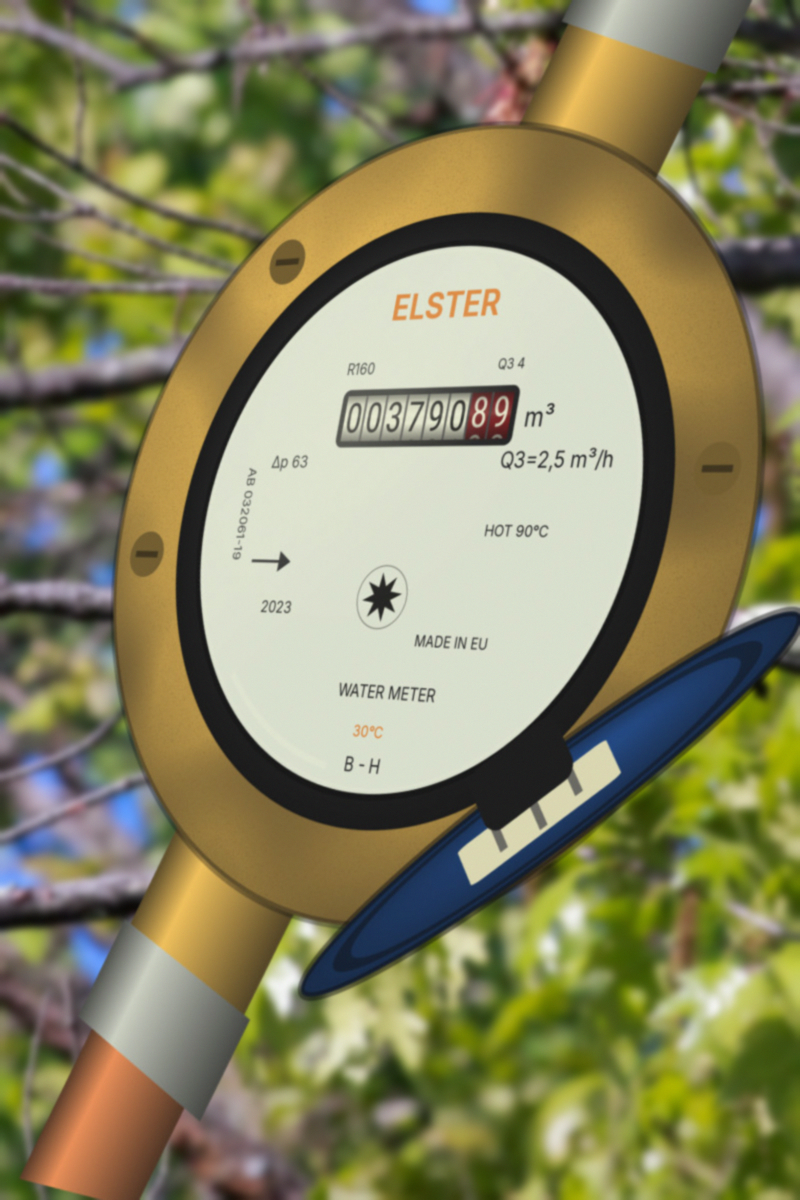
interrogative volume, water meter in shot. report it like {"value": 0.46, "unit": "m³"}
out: {"value": 3790.89, "unit": "m³"}
